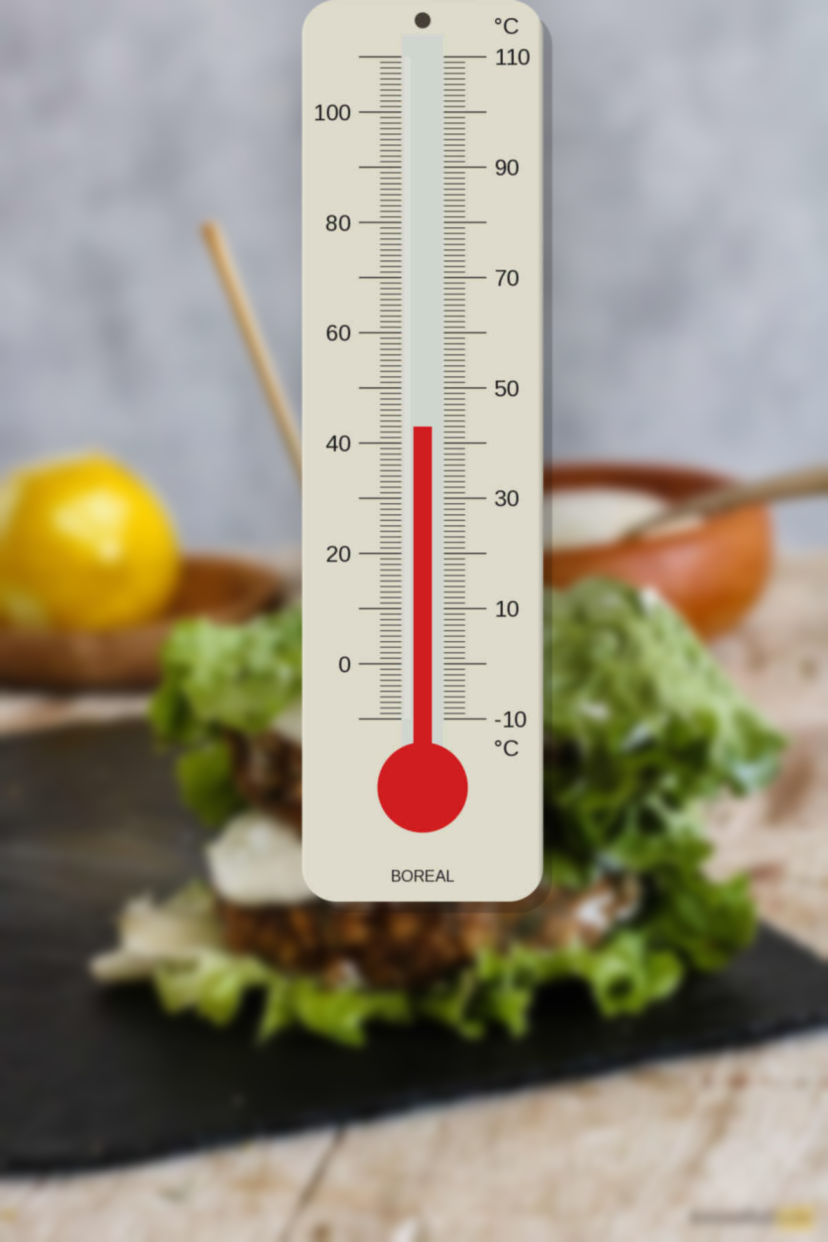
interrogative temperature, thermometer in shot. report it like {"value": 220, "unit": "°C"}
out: {"value": 43, "unit": "°C"}
